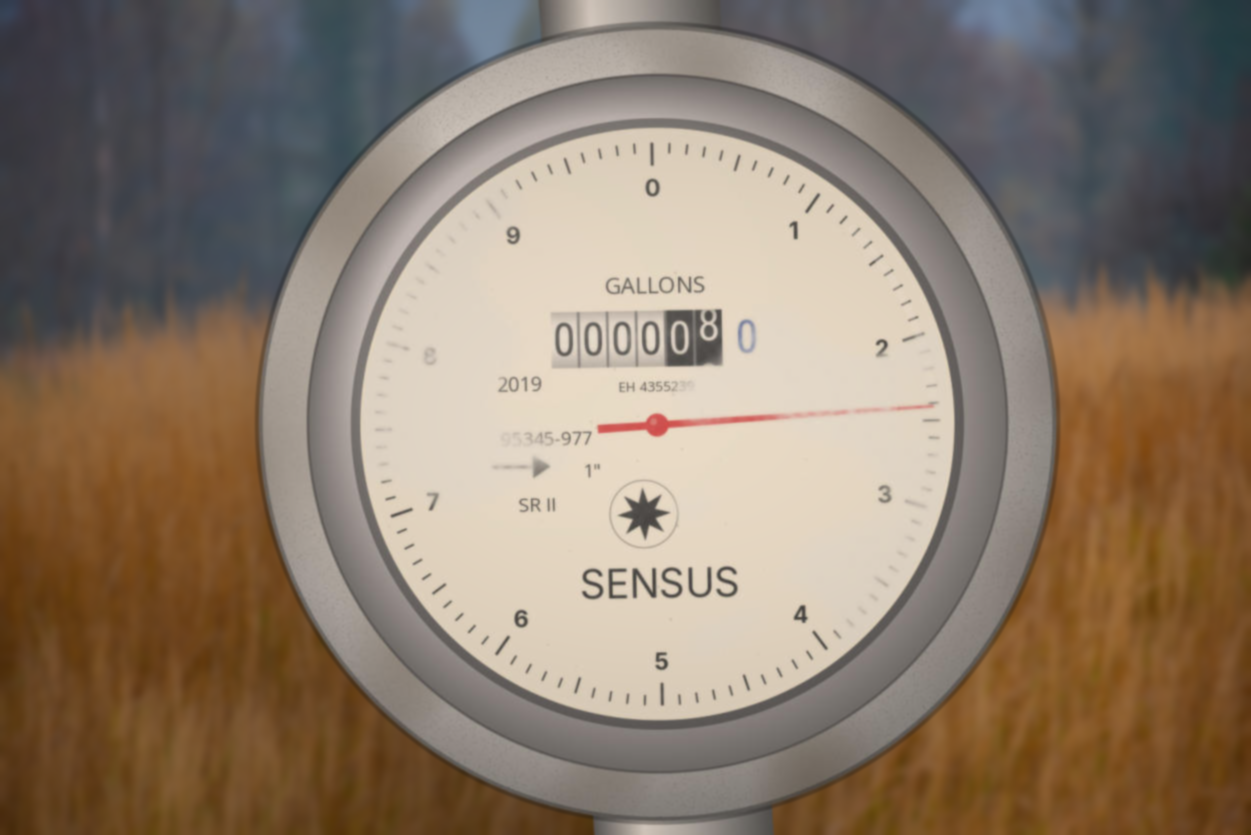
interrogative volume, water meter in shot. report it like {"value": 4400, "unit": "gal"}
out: {"value": 82.4, "unit": "gal"}
